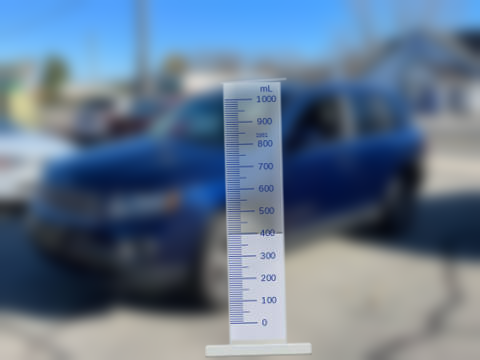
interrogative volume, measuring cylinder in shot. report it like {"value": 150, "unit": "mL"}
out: {"value": 400, "unit": "mL"}
